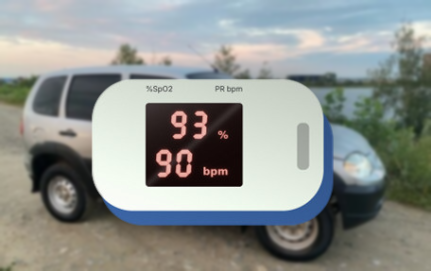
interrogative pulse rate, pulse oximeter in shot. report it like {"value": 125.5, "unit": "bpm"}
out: {"value": 90, "unit": "bpm"}
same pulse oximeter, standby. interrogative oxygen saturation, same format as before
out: {"value": 93, "unit": "%"}
